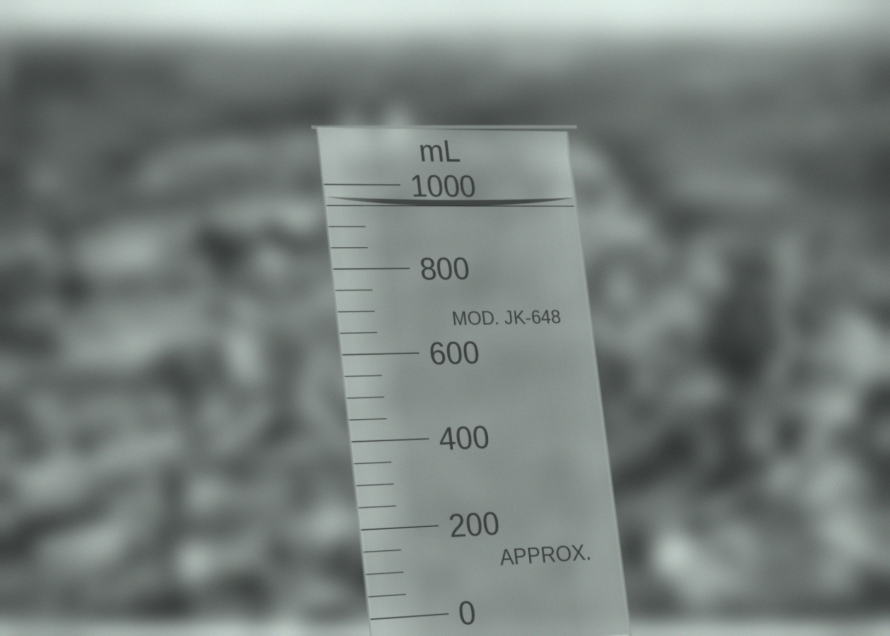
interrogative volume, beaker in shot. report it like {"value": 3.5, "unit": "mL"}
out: {"value": 950, "unit": "mL"}
